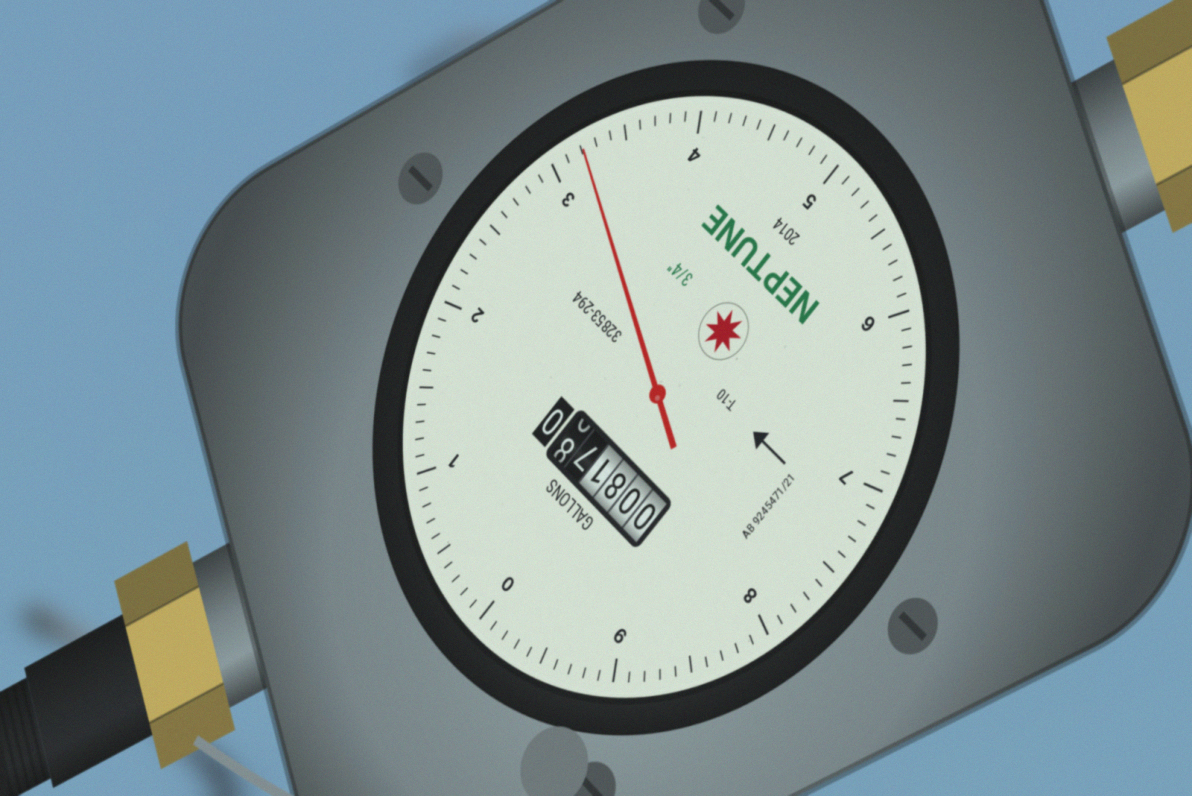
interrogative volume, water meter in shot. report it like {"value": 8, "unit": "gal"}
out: {"value": 81783.2, "unit": "gal"}
